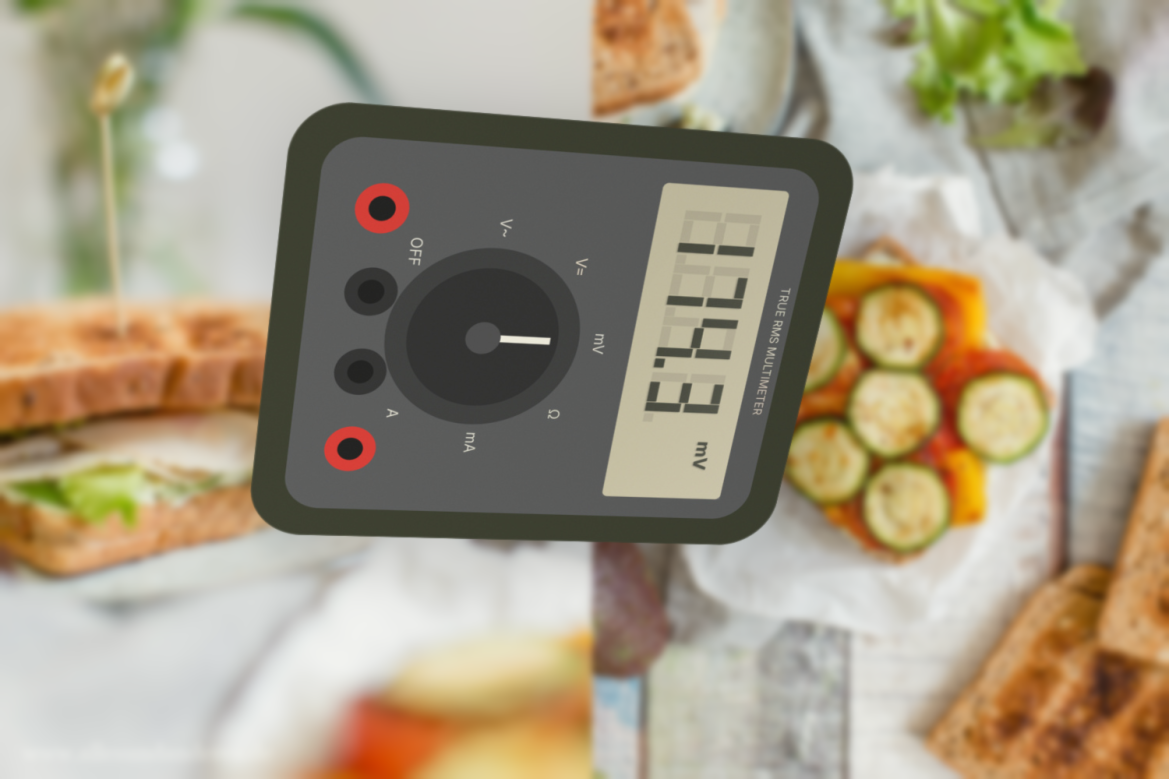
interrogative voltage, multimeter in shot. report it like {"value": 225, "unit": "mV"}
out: {"value": 174.3, "unit": "mV"}
